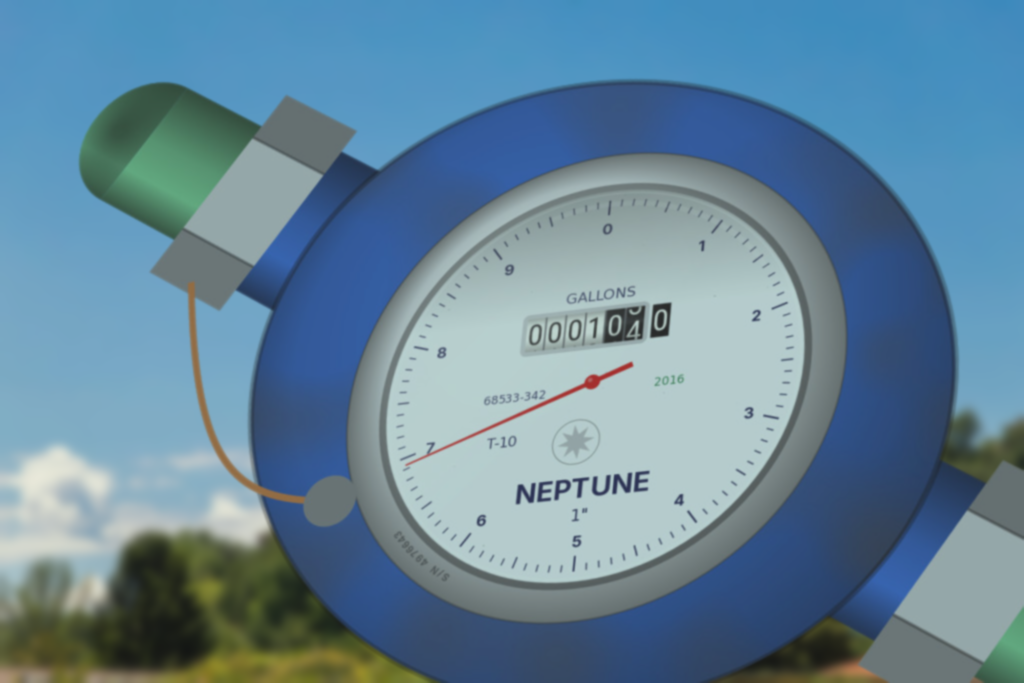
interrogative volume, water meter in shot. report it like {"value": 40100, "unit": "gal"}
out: {"value": 1036.9, "unit": "gal"}
